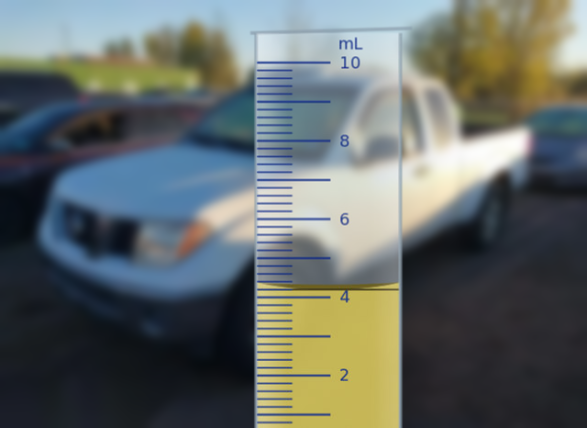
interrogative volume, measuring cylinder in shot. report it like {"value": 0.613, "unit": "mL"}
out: {"value": 4.2, "unit": "mL"}
